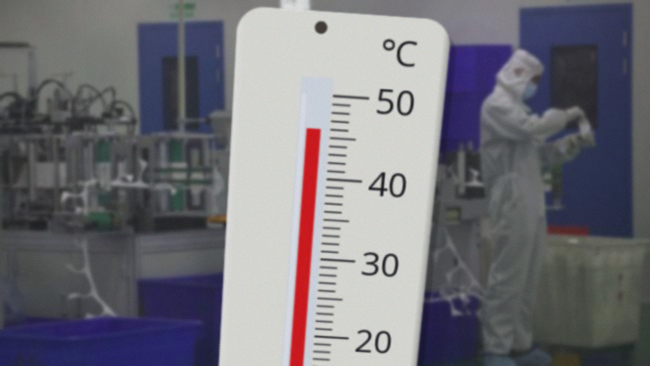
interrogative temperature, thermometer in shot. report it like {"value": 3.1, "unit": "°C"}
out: {"value": 46, "unit": "°C"}
